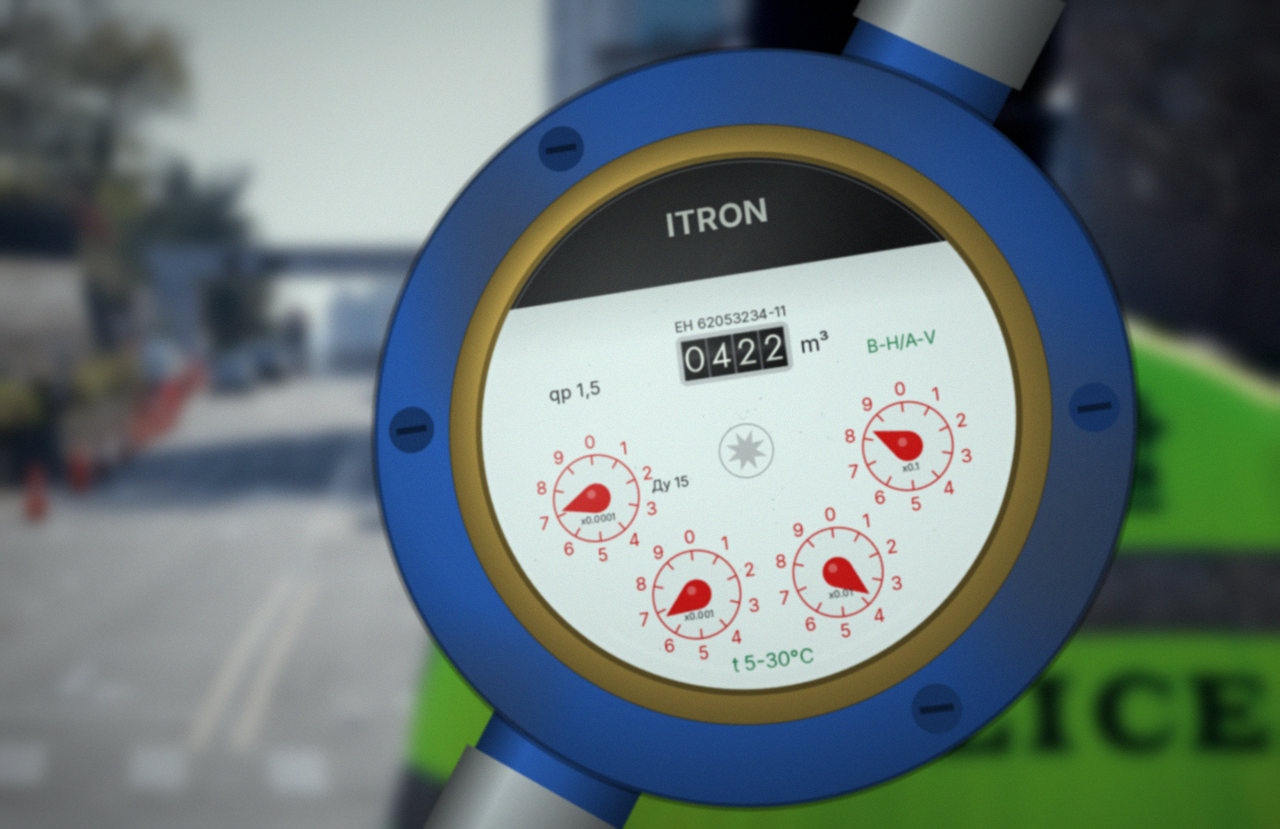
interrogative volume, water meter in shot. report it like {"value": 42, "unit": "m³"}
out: {"value": 422.8367, "unit": "m³"}
